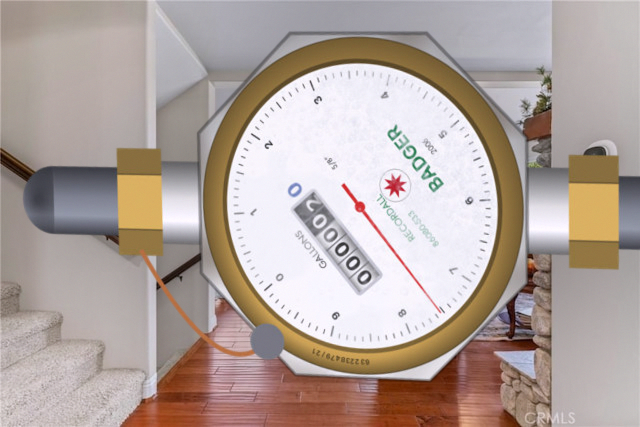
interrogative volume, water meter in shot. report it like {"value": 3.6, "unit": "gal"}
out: {"value": 17.5, "unit": "gal"}
